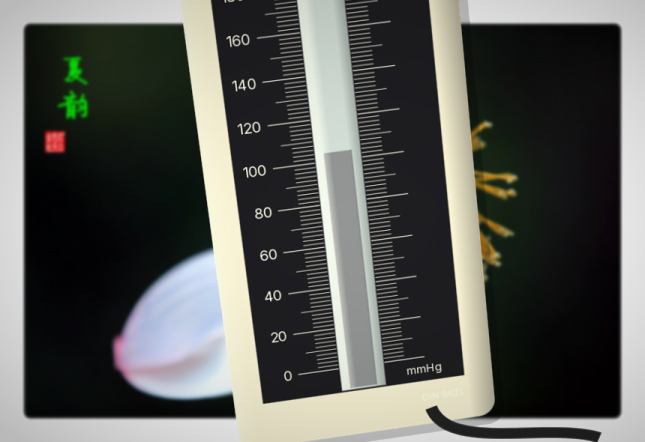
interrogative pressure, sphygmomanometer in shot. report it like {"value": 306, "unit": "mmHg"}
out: {"value": 104, "unit": "mmHg"}
